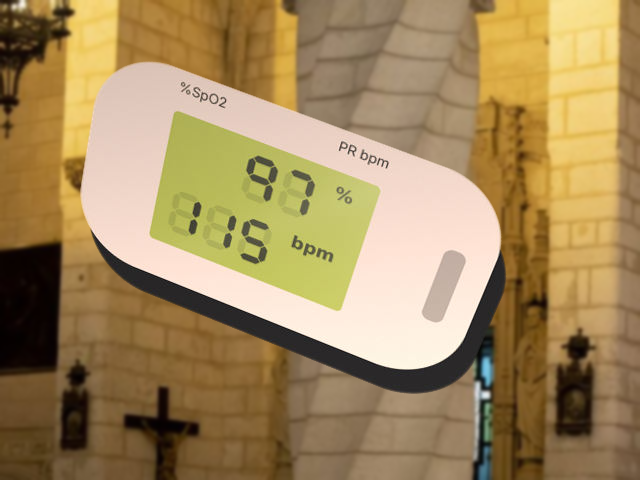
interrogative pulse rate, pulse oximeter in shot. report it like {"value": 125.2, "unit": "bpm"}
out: {"value": 115, "unit": "bpm"}
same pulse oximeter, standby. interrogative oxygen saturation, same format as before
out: {"value": 97, "unit": "%"}
